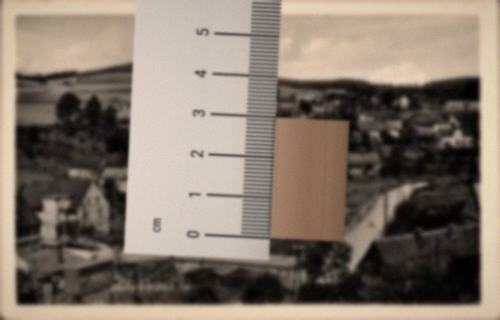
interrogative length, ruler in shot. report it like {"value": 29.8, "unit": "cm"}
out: {"value": 3, "unit": "cm"}
